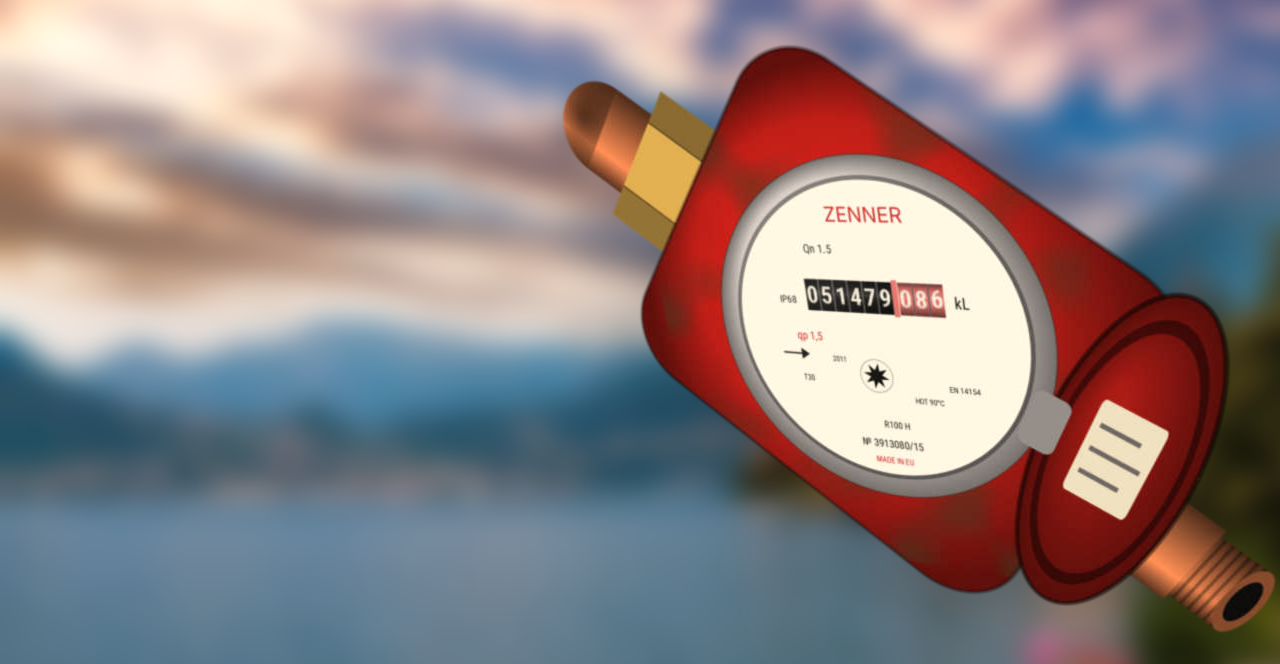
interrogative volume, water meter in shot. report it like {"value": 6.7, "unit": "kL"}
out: {"value": 51479.086, "unit": "kL"}
